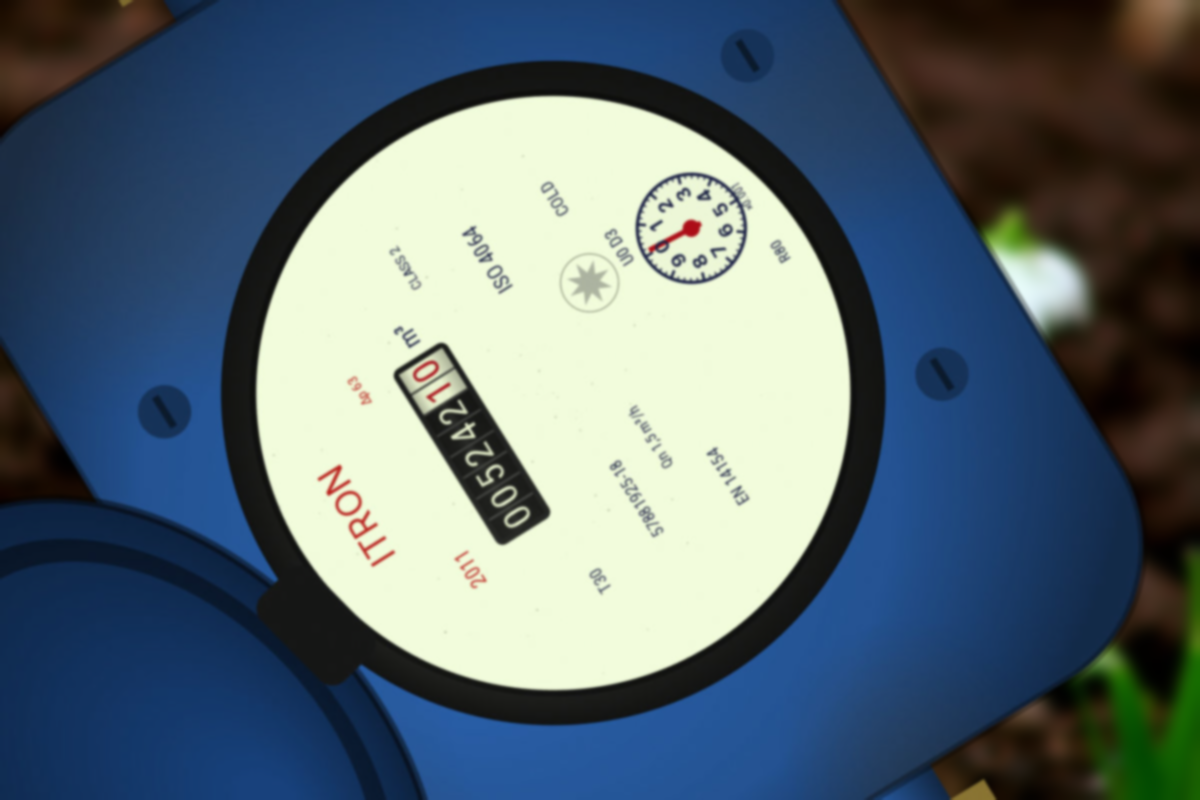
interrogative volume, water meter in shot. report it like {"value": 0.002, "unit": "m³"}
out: {"value": 5242.100, "unit": "m³"}
